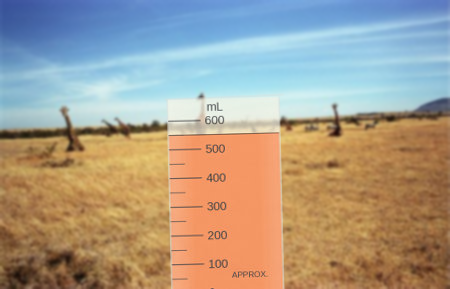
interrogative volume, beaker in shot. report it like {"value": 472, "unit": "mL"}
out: {"value": 550, "unit": "mL"}
